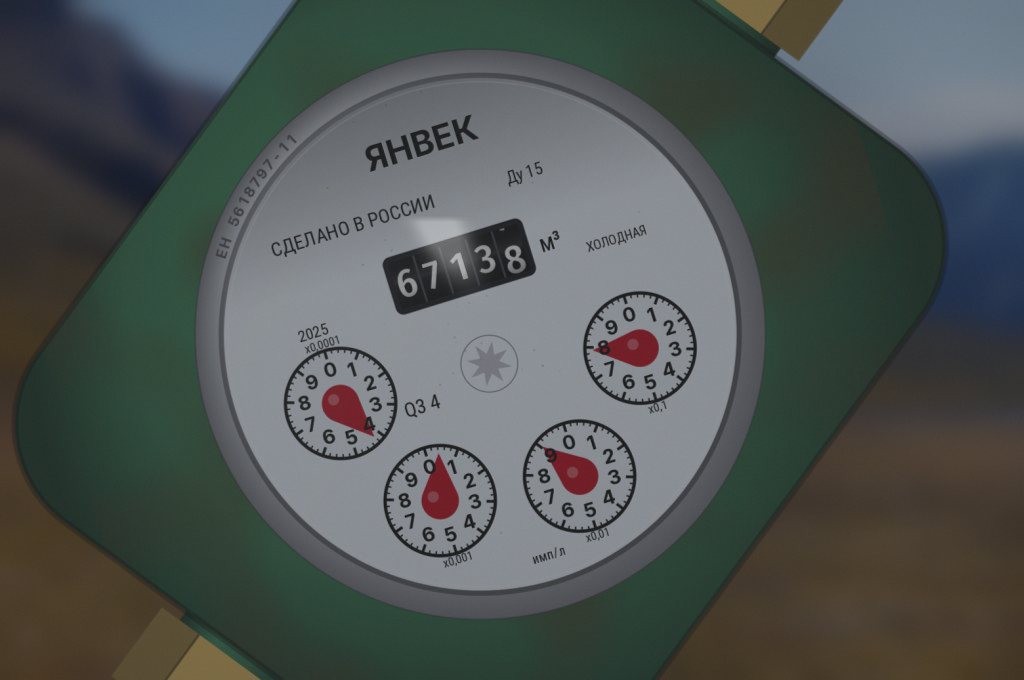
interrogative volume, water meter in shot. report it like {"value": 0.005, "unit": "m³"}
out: {"value": 67137.7904, "unit": "m³"}
